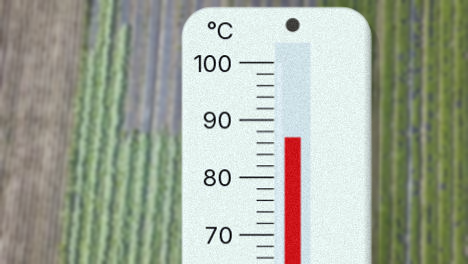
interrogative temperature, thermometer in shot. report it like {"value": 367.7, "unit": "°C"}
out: {"value": 87, "unit": "°C"}
